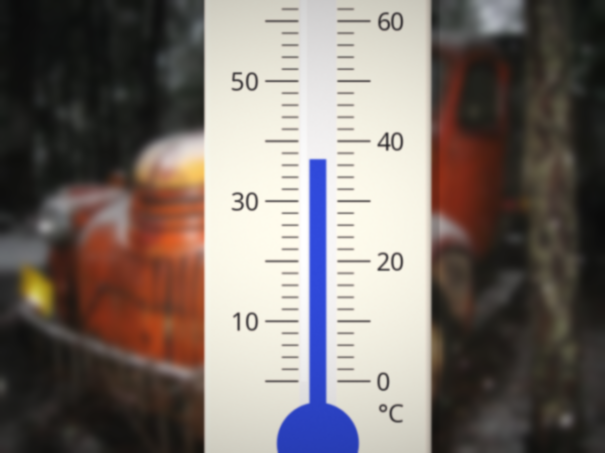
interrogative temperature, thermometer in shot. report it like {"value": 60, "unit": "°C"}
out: {"value": 37, "unit": "°C"}
